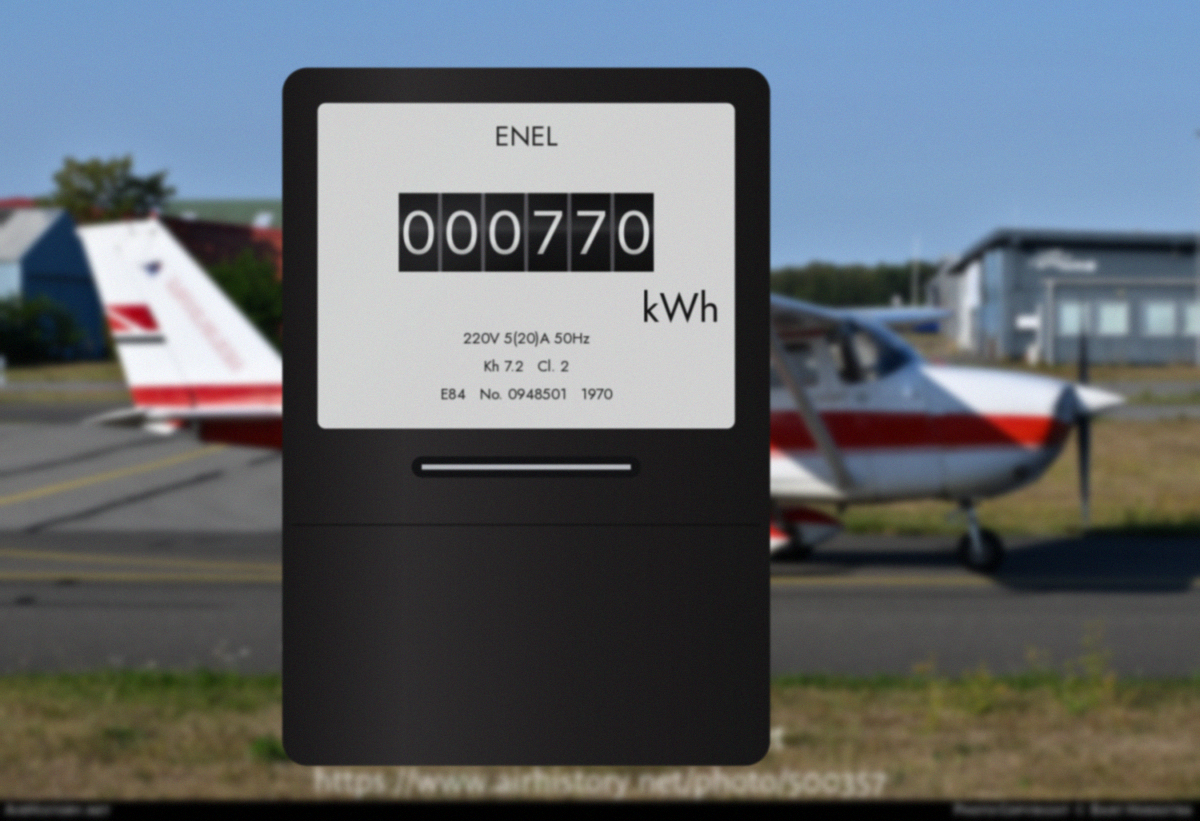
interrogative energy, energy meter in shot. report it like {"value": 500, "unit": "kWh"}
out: {"value": 770, "unit": "kWh"}
